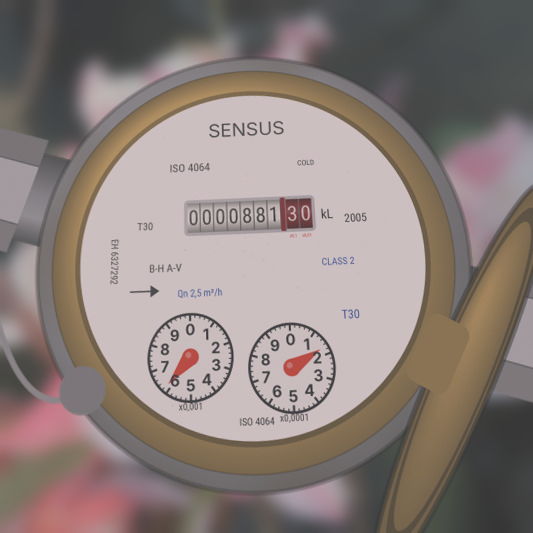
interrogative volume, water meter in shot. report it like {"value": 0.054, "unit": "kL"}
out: {"value": 881.3061, "unit": "kL"}
